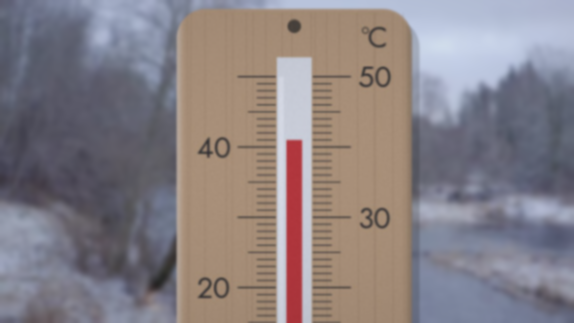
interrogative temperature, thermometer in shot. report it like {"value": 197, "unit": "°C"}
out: {"value": 41, "unit": "°C"}
